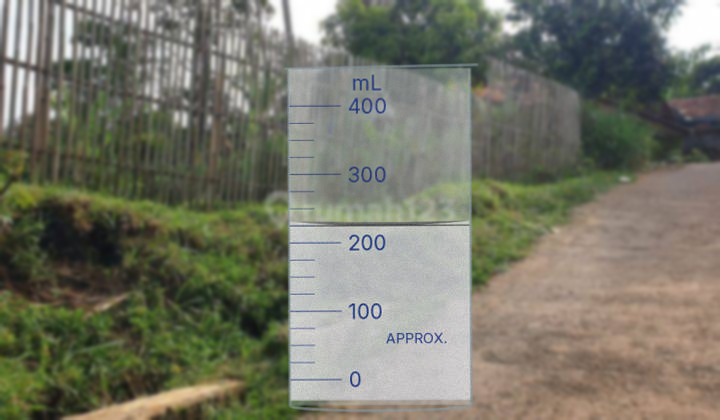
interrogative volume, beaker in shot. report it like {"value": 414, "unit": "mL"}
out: {"value": 225, "unit": "mL"}
